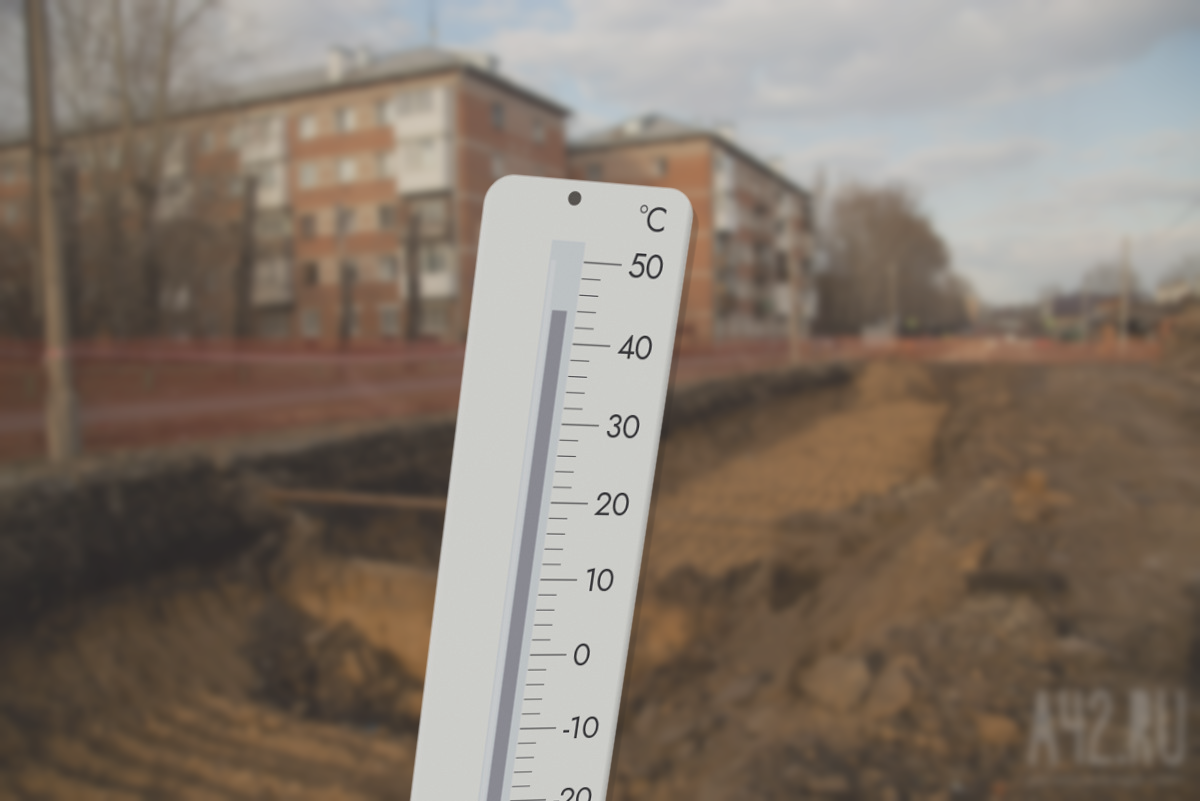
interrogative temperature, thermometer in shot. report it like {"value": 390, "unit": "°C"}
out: {"value": 44, "unit": "°C"}
